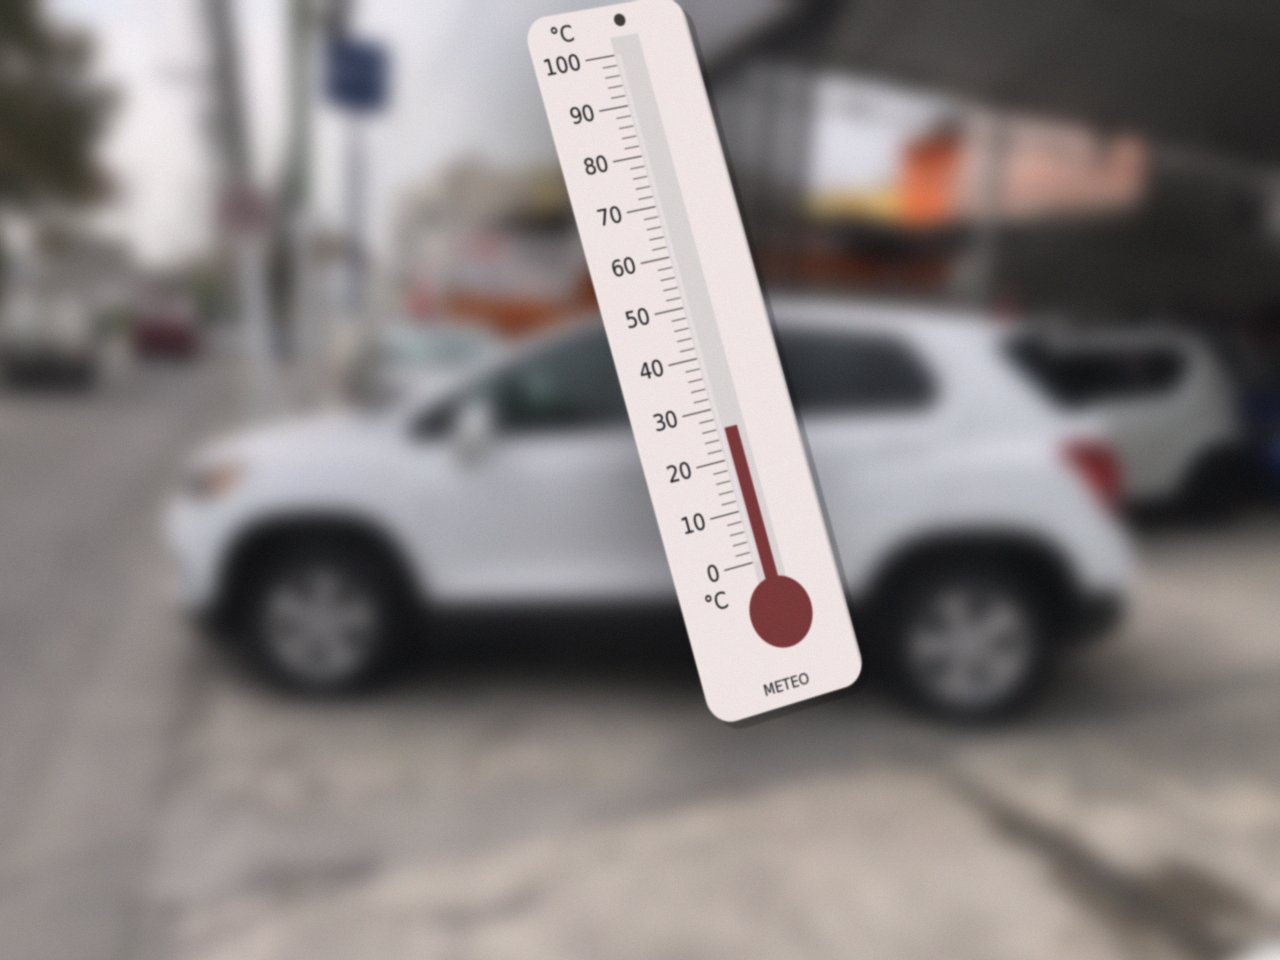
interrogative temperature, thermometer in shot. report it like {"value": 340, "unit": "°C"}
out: {"value": 26, "unit": "°C"}
